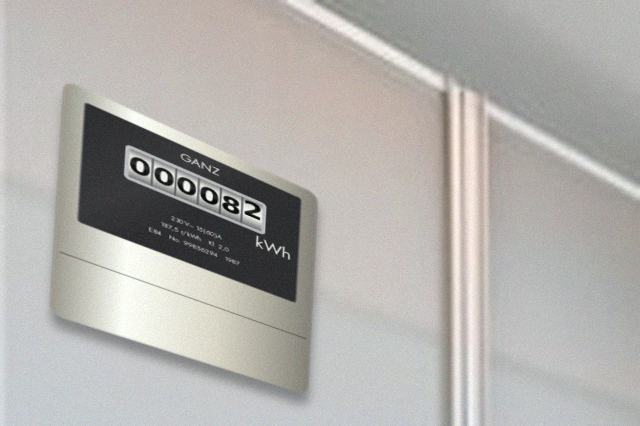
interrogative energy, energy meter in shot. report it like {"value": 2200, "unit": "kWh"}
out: {"value": 82, "unit": "kWh"}
